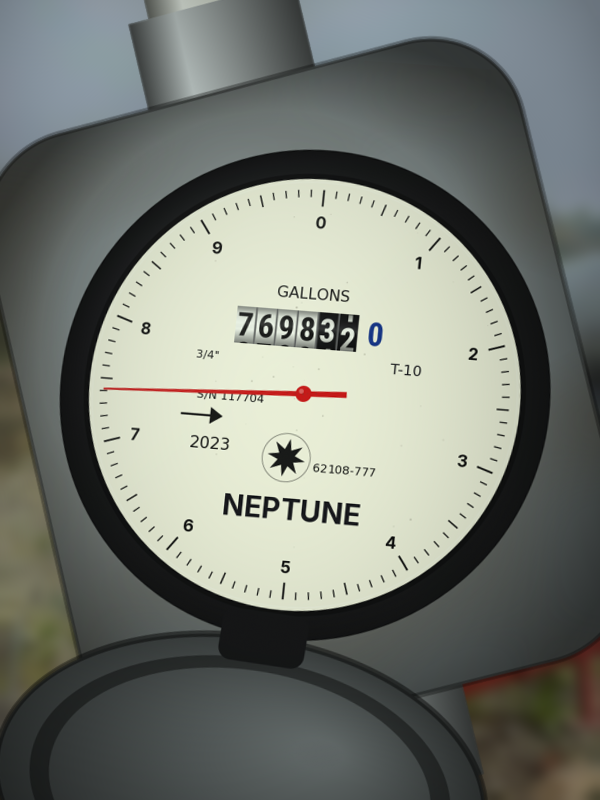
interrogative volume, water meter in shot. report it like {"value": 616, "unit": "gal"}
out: {"value": 7698317.4, "unit": "gal"}
